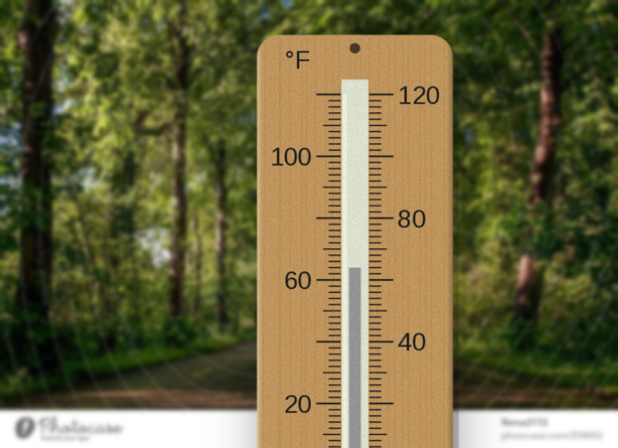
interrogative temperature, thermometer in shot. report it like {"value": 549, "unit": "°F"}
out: {"value": 64, "unit": "°F"}
